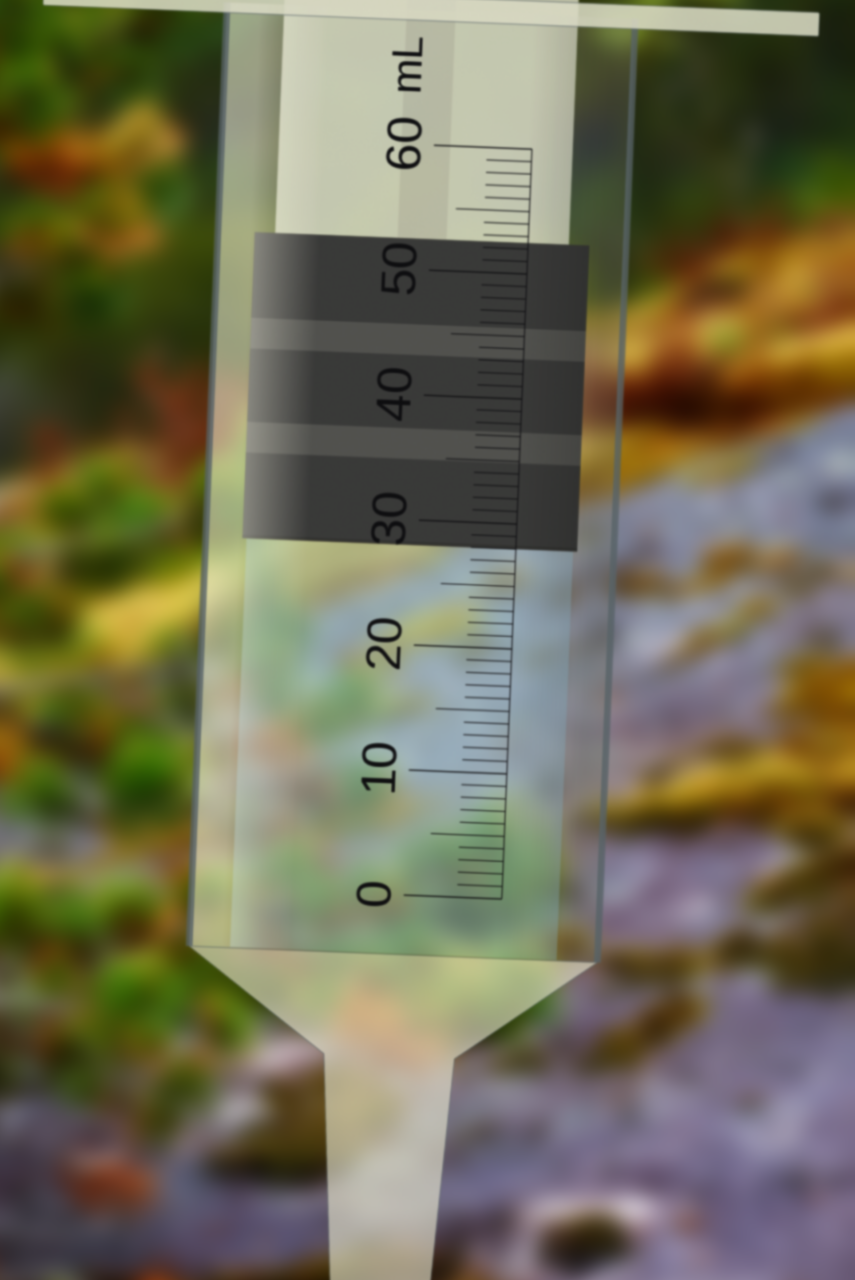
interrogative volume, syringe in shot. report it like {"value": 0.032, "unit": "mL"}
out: {"value": 28, "unit": "mL"}
